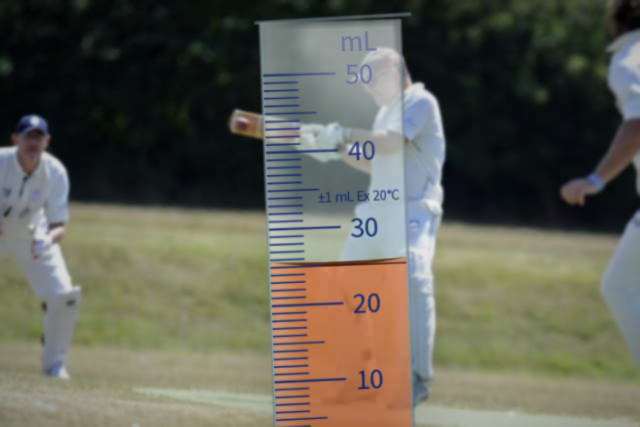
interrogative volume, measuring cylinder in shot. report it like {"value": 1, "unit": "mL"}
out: {"value": 25, "unit": "mL"}
